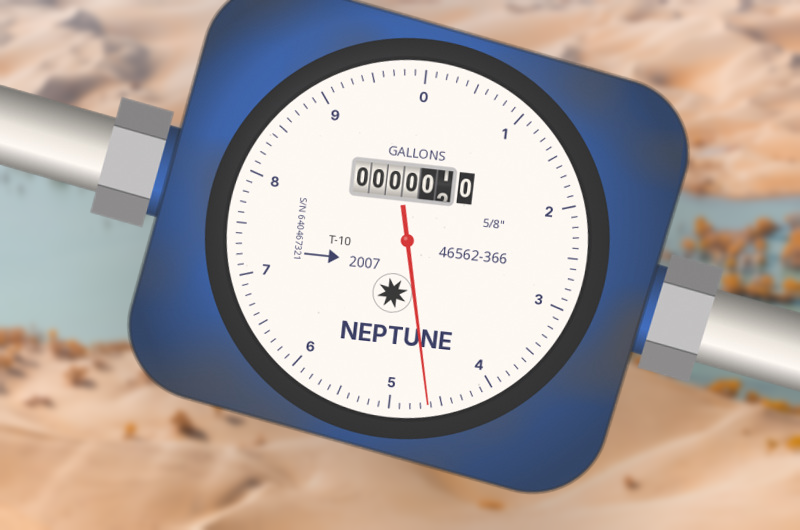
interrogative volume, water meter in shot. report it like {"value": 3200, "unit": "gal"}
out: {"value": 14.6, "unit": "gal"}
